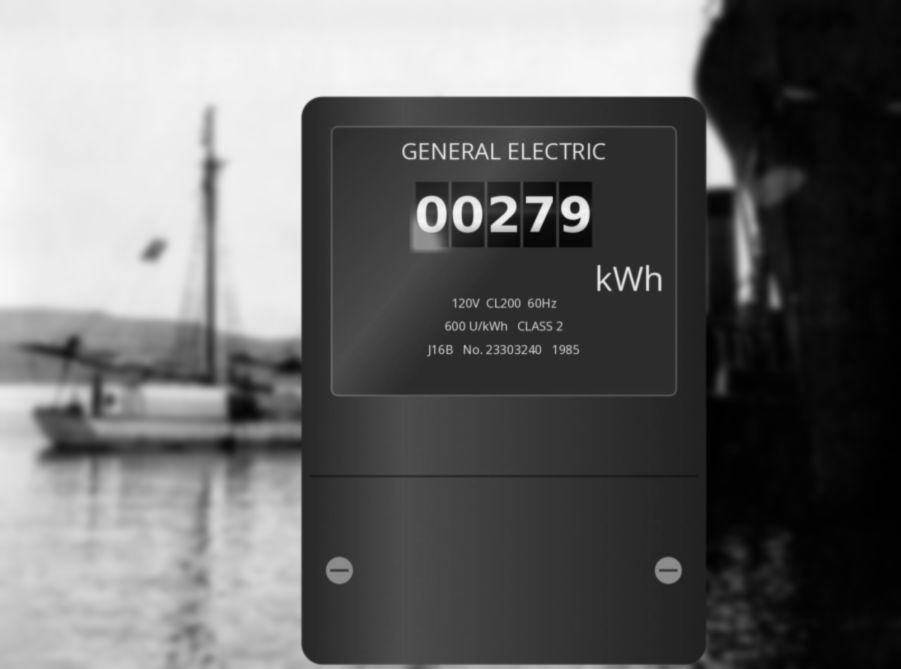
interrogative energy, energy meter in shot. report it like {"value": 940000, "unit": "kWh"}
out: {"value": 279, "unit": "kWh"}
